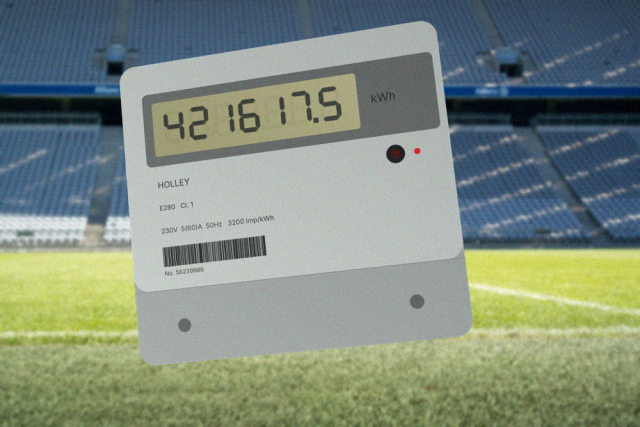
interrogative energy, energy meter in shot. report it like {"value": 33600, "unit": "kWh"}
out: {"value": 421617.5, "unit": "kWh"}
